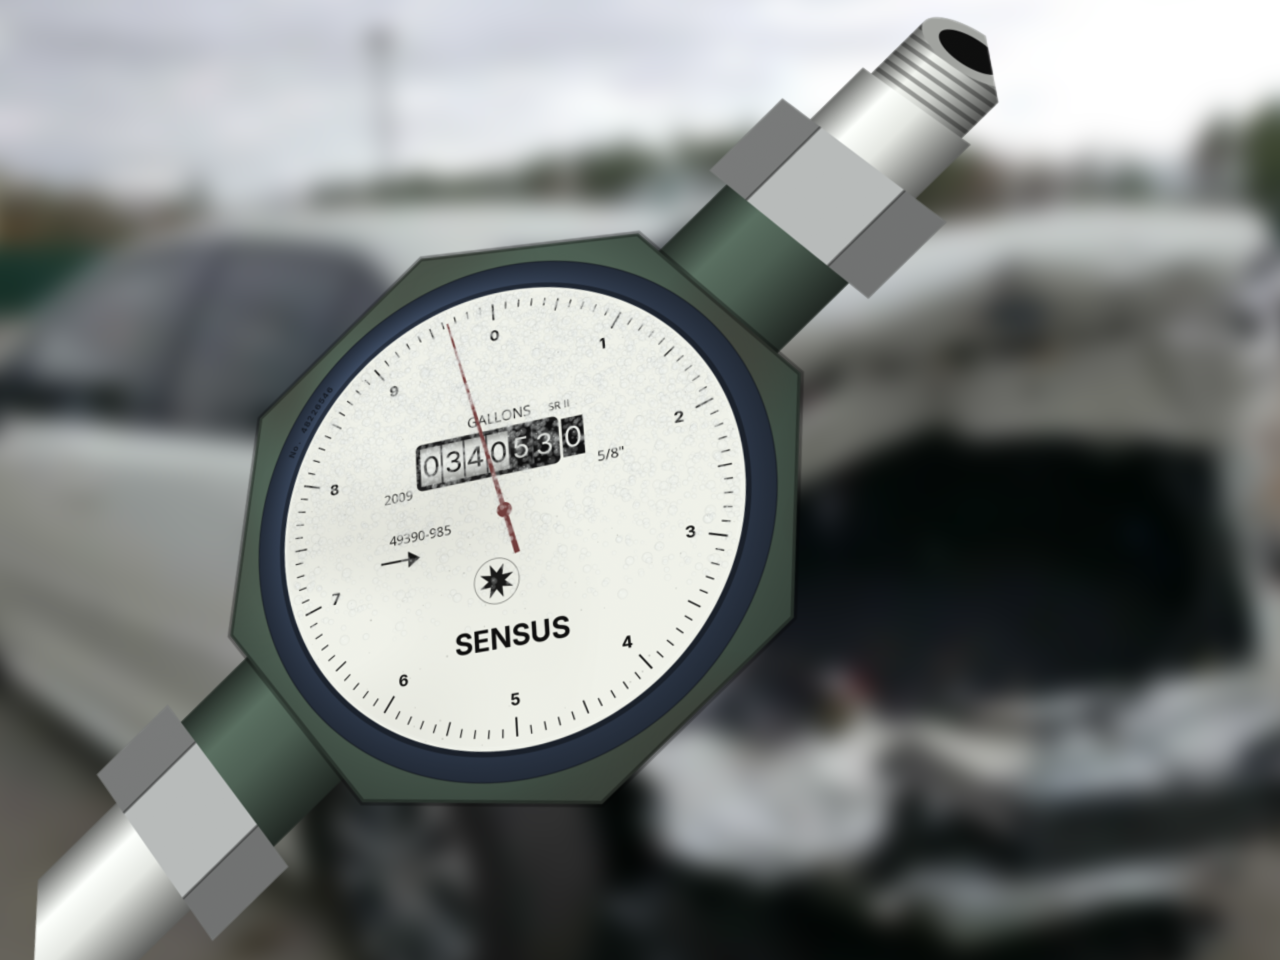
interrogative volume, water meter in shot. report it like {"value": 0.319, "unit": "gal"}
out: {"value": 340529.6, "unit": "gal"}
